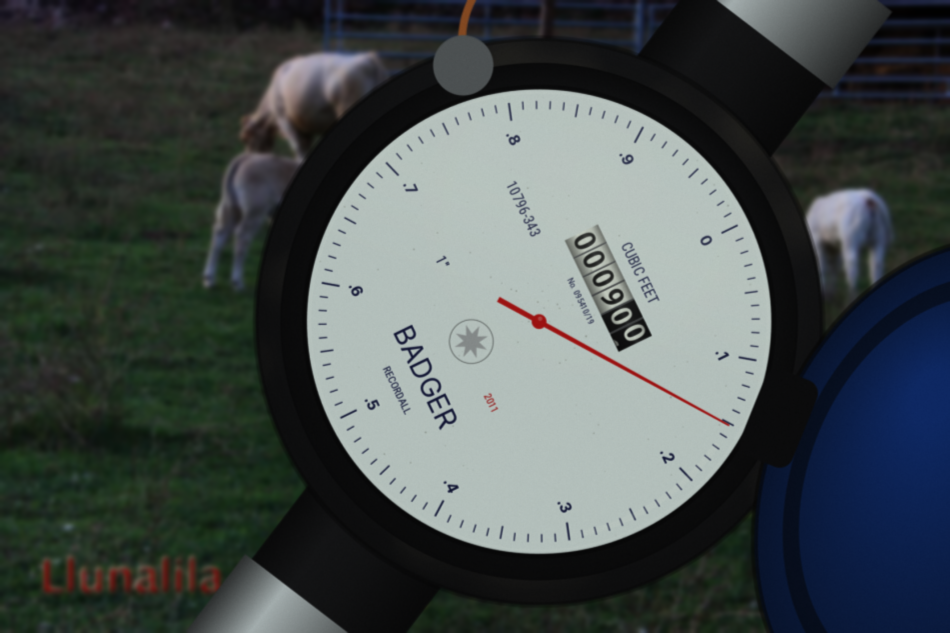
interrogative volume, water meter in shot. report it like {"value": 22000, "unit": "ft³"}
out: {"value": 900.15, "unit": "ft³"}
